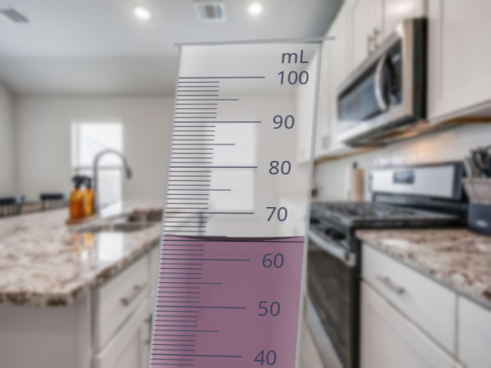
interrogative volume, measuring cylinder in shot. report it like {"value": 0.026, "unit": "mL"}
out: {"value": 64, "unit": "mL"}
